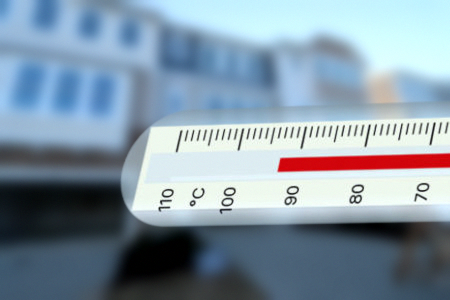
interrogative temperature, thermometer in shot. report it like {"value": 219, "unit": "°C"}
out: {"value": 93, "unit": "°C"}
